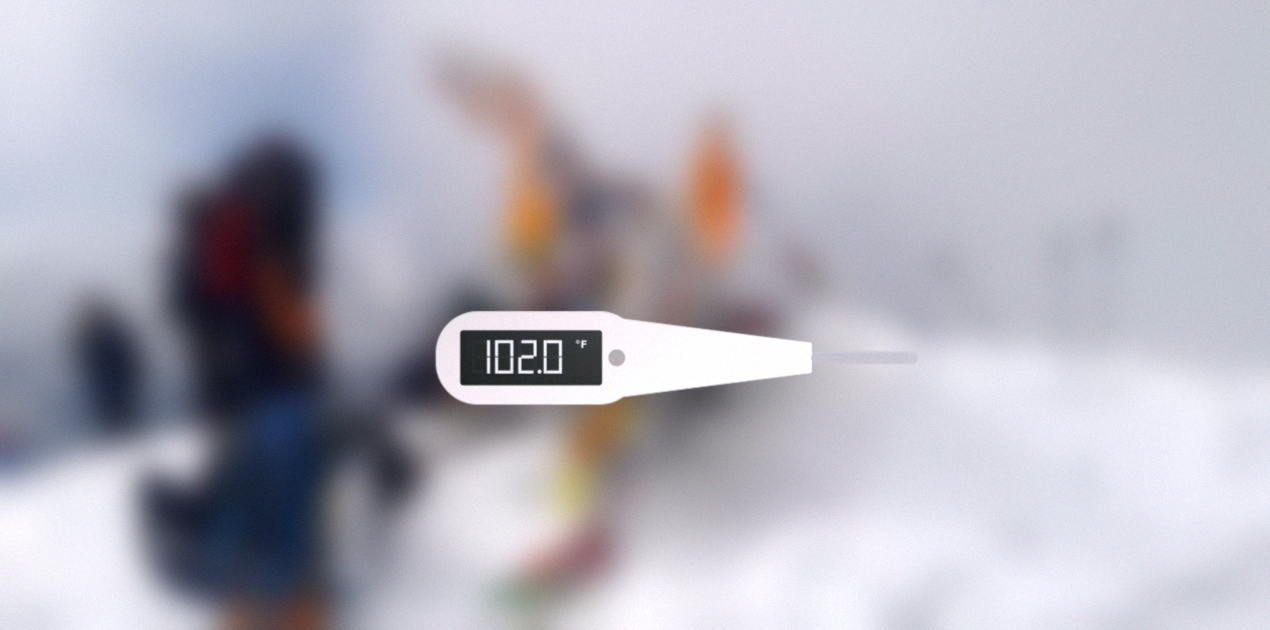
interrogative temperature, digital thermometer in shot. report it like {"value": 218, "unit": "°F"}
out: {"value": 102.0, "unit": "°F"}
